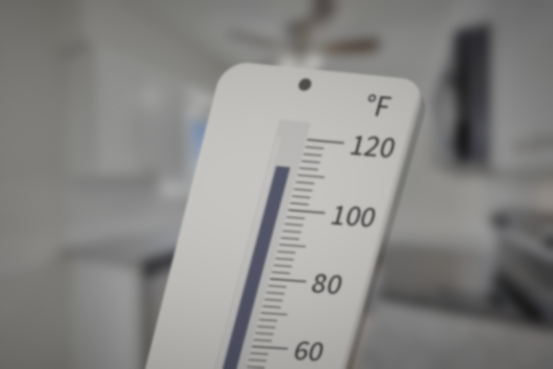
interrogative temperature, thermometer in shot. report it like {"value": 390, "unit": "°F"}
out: {"value": 112, "unit": "°F"}
